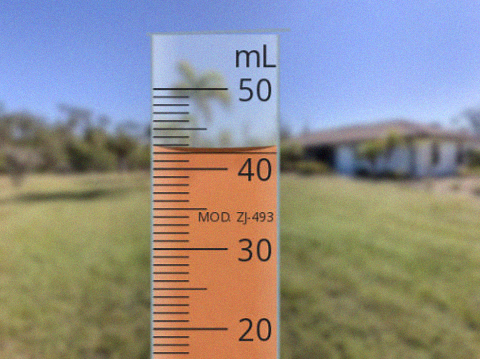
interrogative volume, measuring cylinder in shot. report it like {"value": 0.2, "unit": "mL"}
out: {"value": 42, "unit": "mL"}
